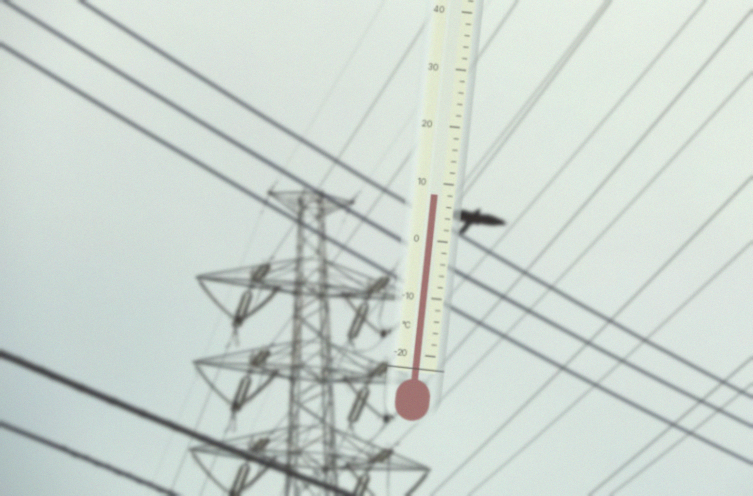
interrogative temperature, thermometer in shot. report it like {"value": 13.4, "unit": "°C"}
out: {"value": 8, "unit": "°C"}
